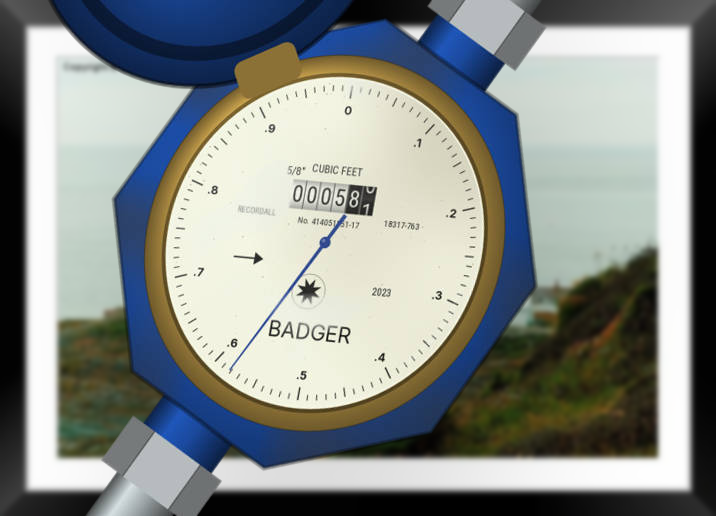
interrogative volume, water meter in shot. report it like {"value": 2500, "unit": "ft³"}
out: {"value": 580.58, "unit": "ft³"}
